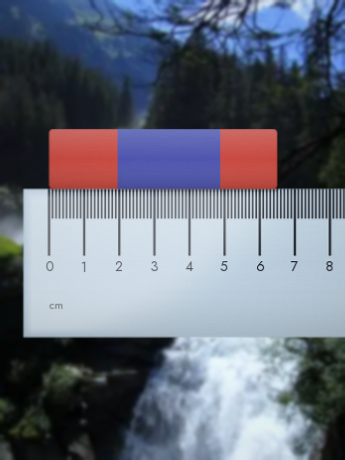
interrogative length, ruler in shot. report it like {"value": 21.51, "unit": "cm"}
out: {"value": 6.5, "unit": "cm"}
